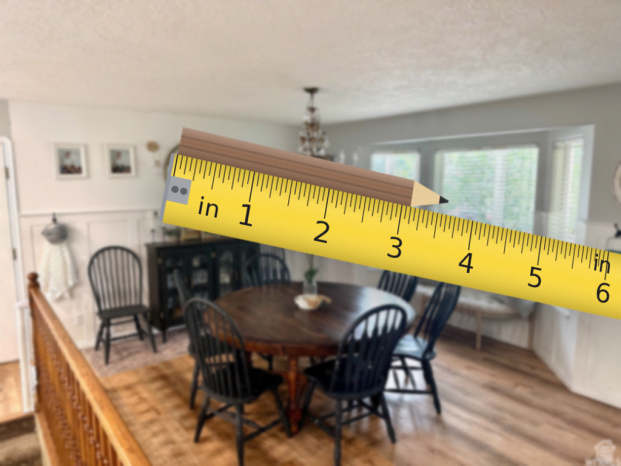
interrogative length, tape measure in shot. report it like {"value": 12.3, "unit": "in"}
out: {"value": 3.625, "unit": "in"}
